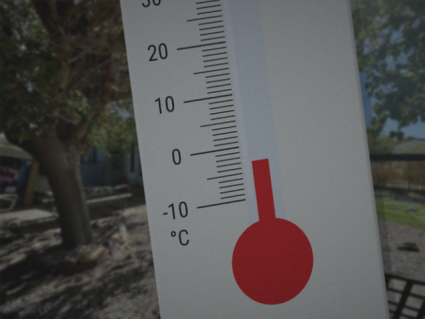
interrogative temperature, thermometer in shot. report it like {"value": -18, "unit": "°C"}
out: {"value": -3, "unit": "°C"}
